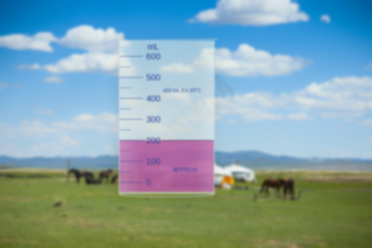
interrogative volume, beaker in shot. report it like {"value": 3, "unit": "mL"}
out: {"value": 200, "unit": "mL"}
